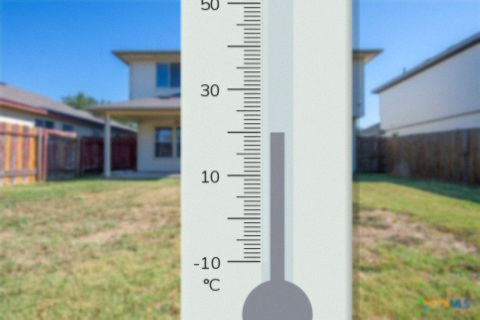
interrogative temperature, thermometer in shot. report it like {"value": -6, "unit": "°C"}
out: {"value": 20, "unit": "°C"}
